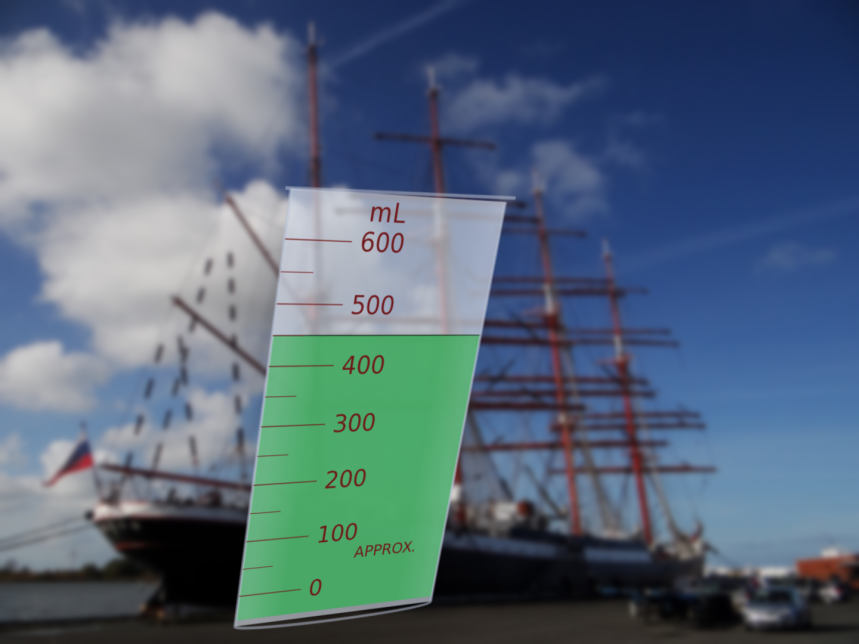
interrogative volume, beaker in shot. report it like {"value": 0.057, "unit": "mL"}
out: {"value": 450, "unit": "mL"}
